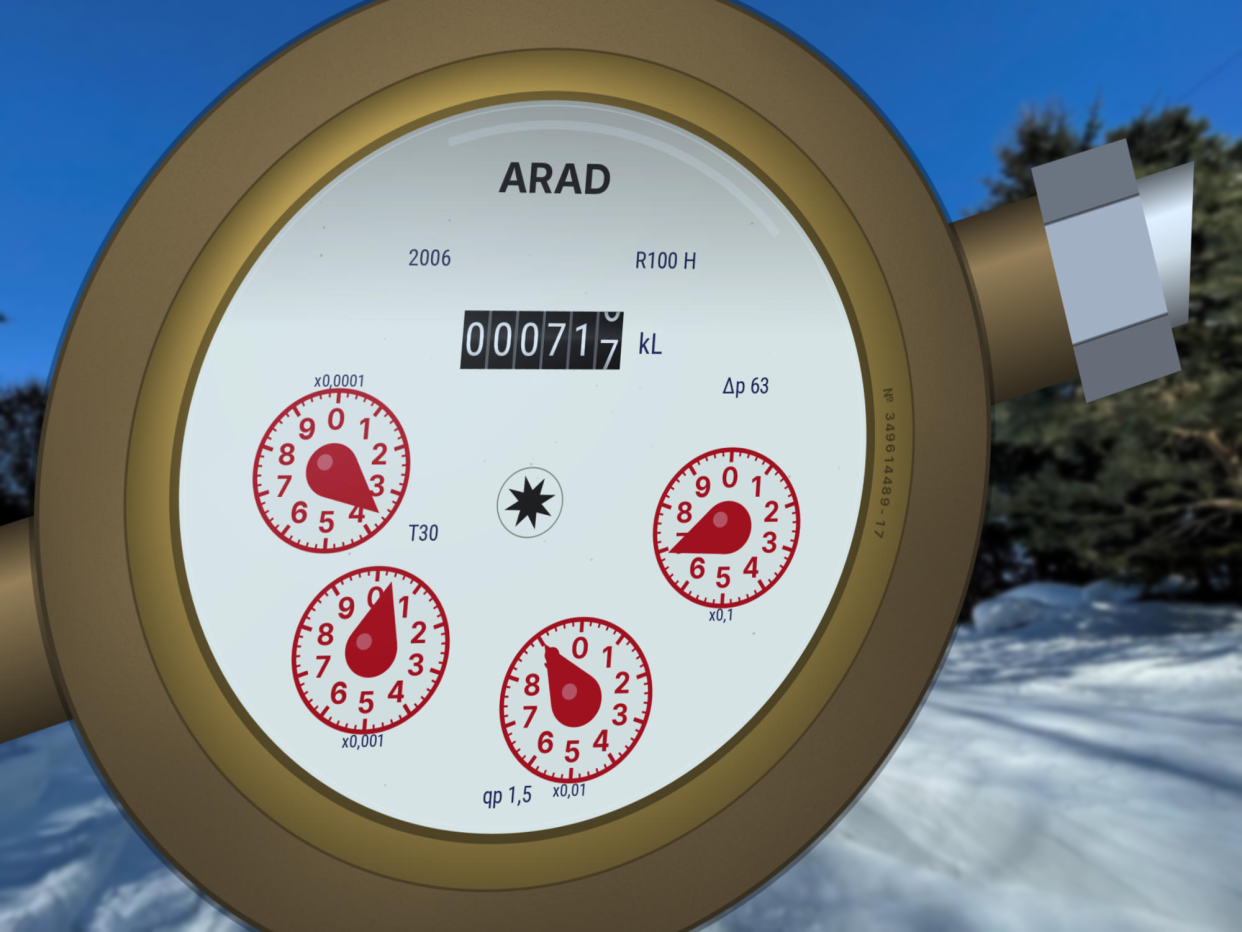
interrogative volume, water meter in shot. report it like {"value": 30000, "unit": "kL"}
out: {"value": 716.6903, "unit": "kL"}
